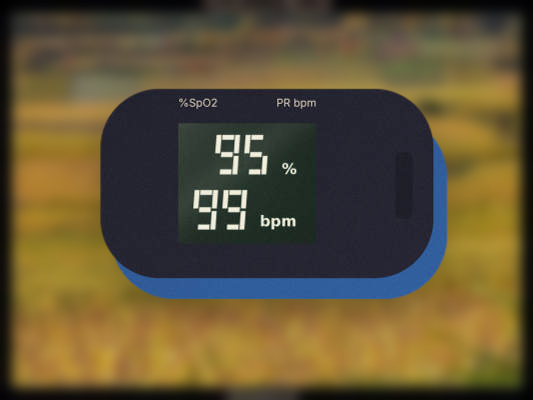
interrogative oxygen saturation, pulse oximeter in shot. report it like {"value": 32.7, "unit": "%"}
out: {"value": 95, "unit": "%"}
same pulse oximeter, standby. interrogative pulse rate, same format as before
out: {"value": 99, "unit": "bpm"}
